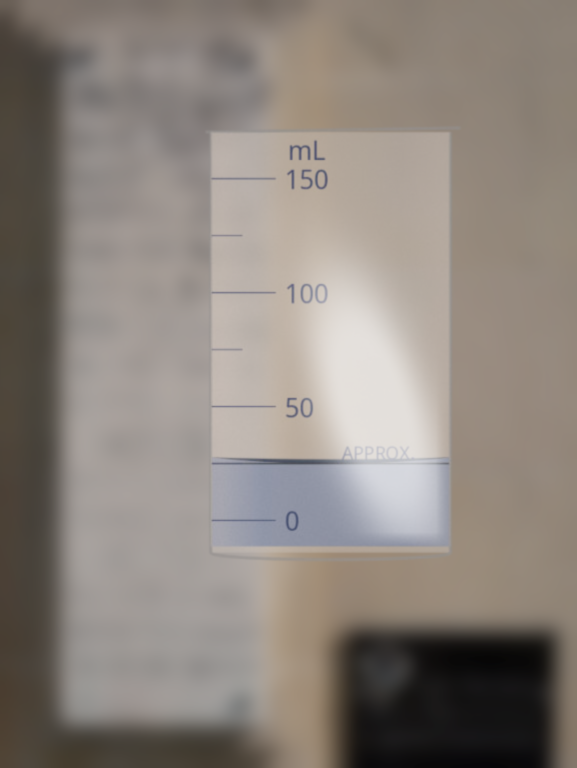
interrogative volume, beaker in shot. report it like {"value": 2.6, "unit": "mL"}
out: {"value": 25, "unit": "mL"}
